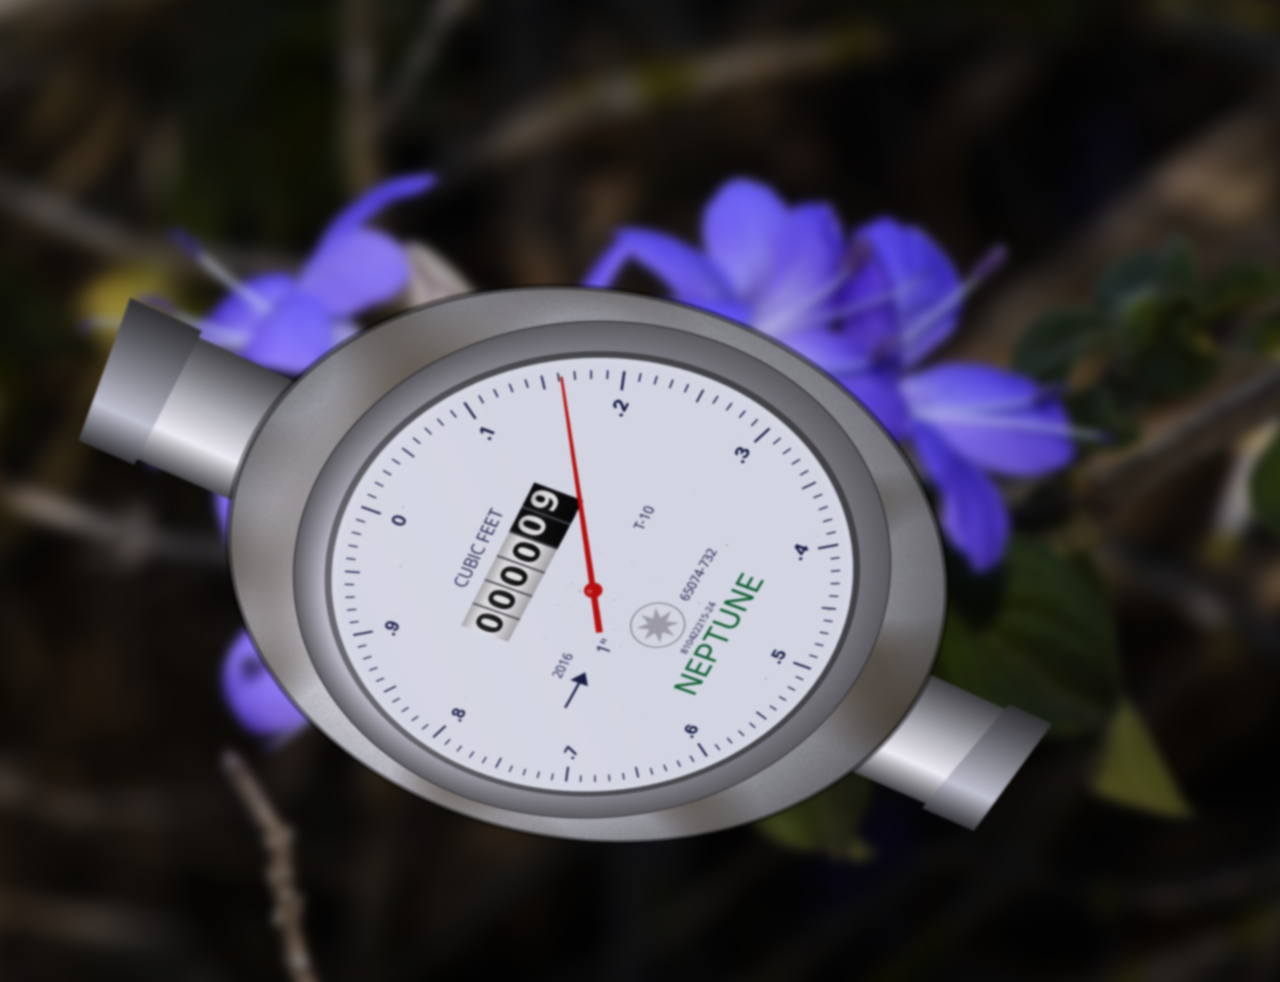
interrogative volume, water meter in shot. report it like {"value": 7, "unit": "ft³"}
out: {"value": 9.16, "unit": "ft³"}
